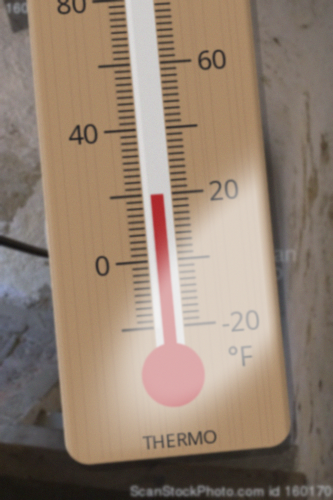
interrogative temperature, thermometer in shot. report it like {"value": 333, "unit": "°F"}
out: {"value": 20, "unit": "°F"}
